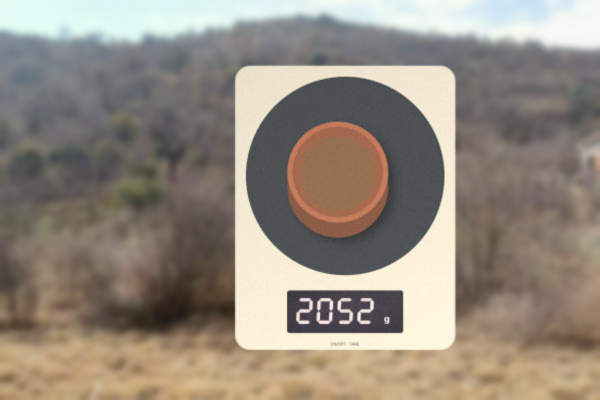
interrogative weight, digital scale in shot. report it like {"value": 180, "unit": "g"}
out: {"value": 2052, "unit": "g"}
